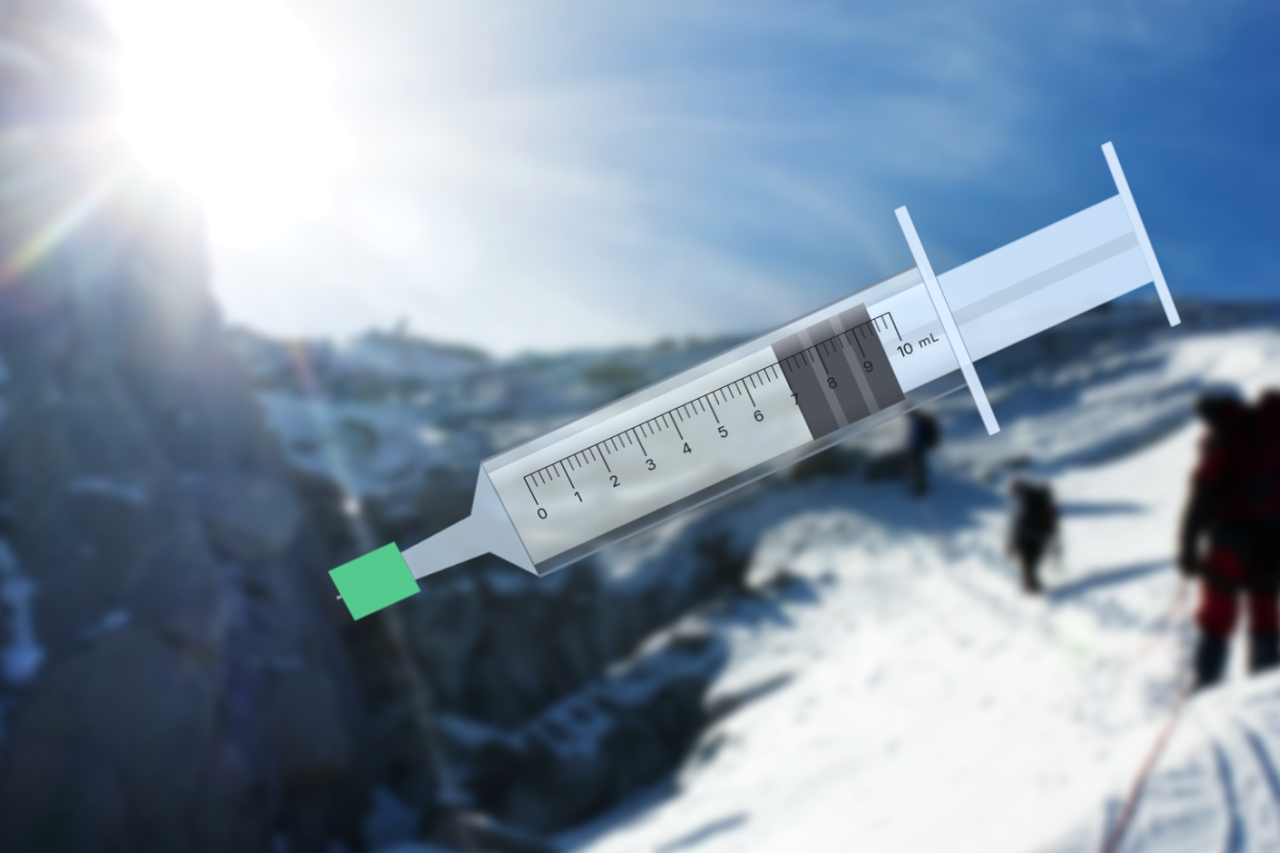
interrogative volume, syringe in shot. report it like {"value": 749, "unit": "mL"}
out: {"value": 7, "unit": "mL"}
